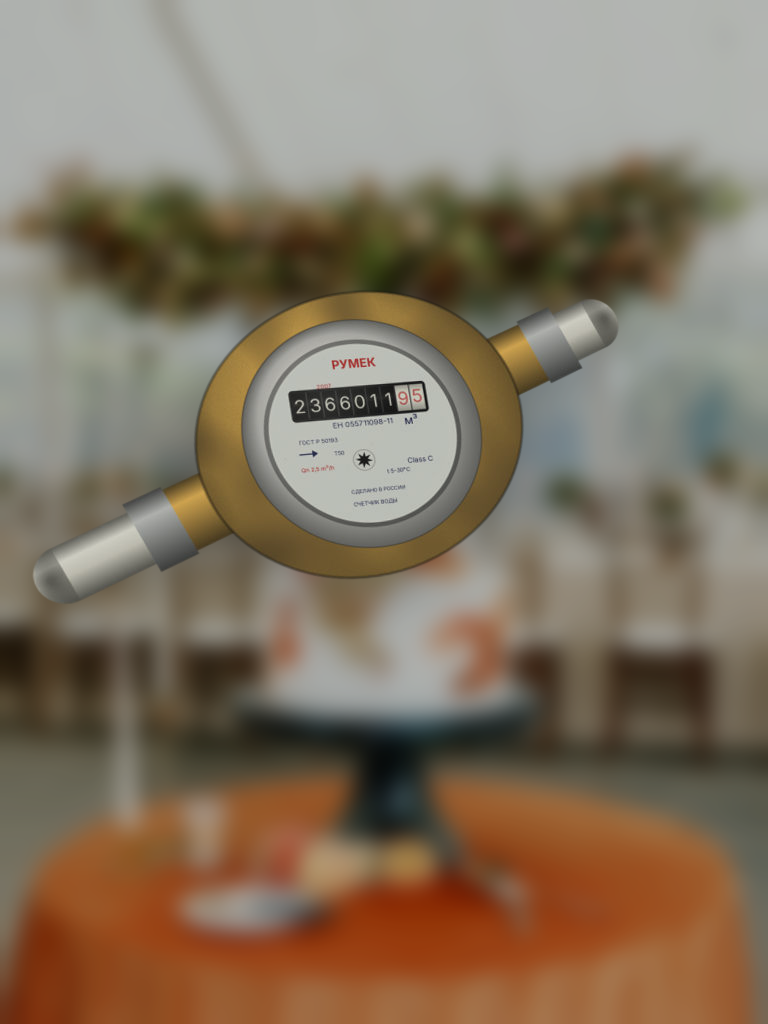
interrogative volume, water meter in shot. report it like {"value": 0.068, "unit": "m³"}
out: {"value": 2366011.95, "unit": "m³"}
